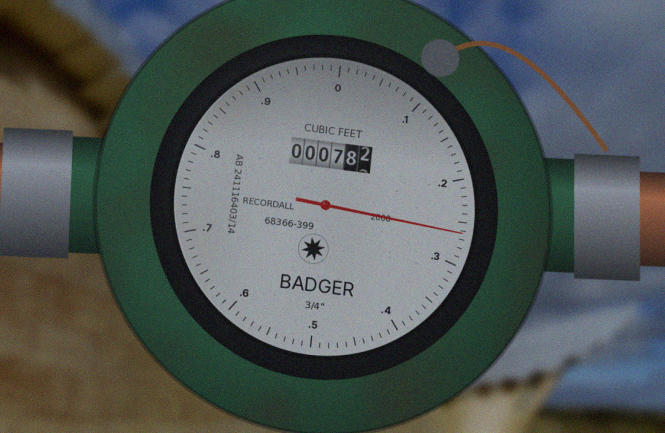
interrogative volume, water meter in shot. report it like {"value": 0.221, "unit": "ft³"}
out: {"value": 782.26, "unit": "ft³"}
